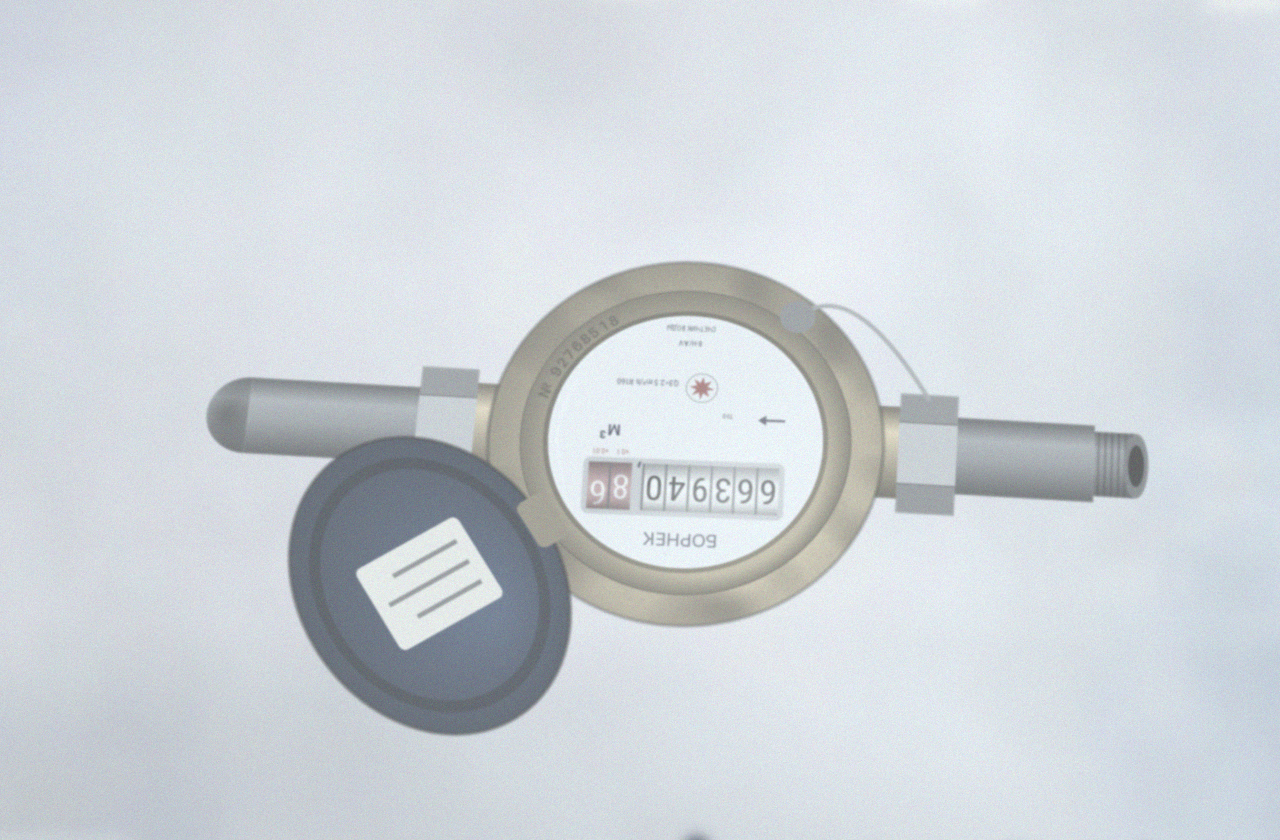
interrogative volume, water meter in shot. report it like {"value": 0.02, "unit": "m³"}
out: {"value": 663940.86, "unit": "m³"}
